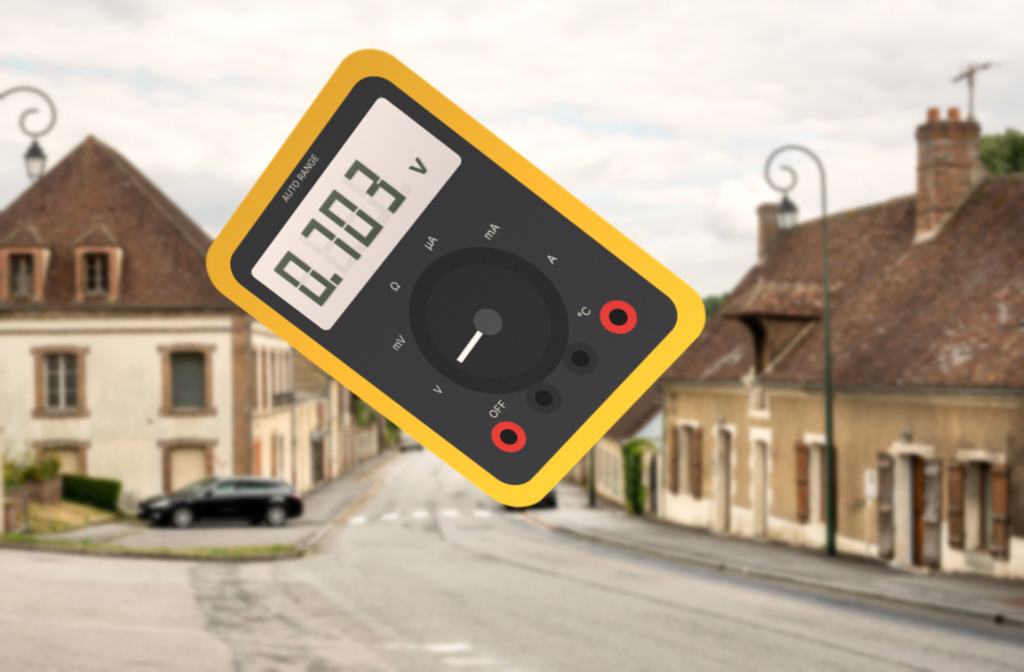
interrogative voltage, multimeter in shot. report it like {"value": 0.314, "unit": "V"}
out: {"value": 0.703, "unit": "V"}
